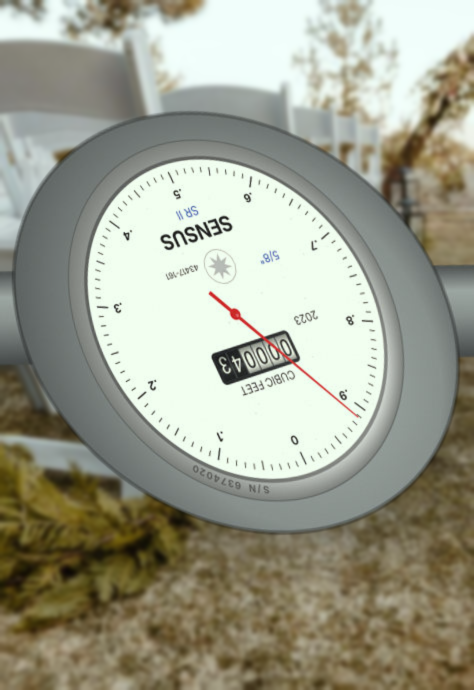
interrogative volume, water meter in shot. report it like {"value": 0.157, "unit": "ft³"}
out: {"value": 42.91, "unit": "ft³"}
